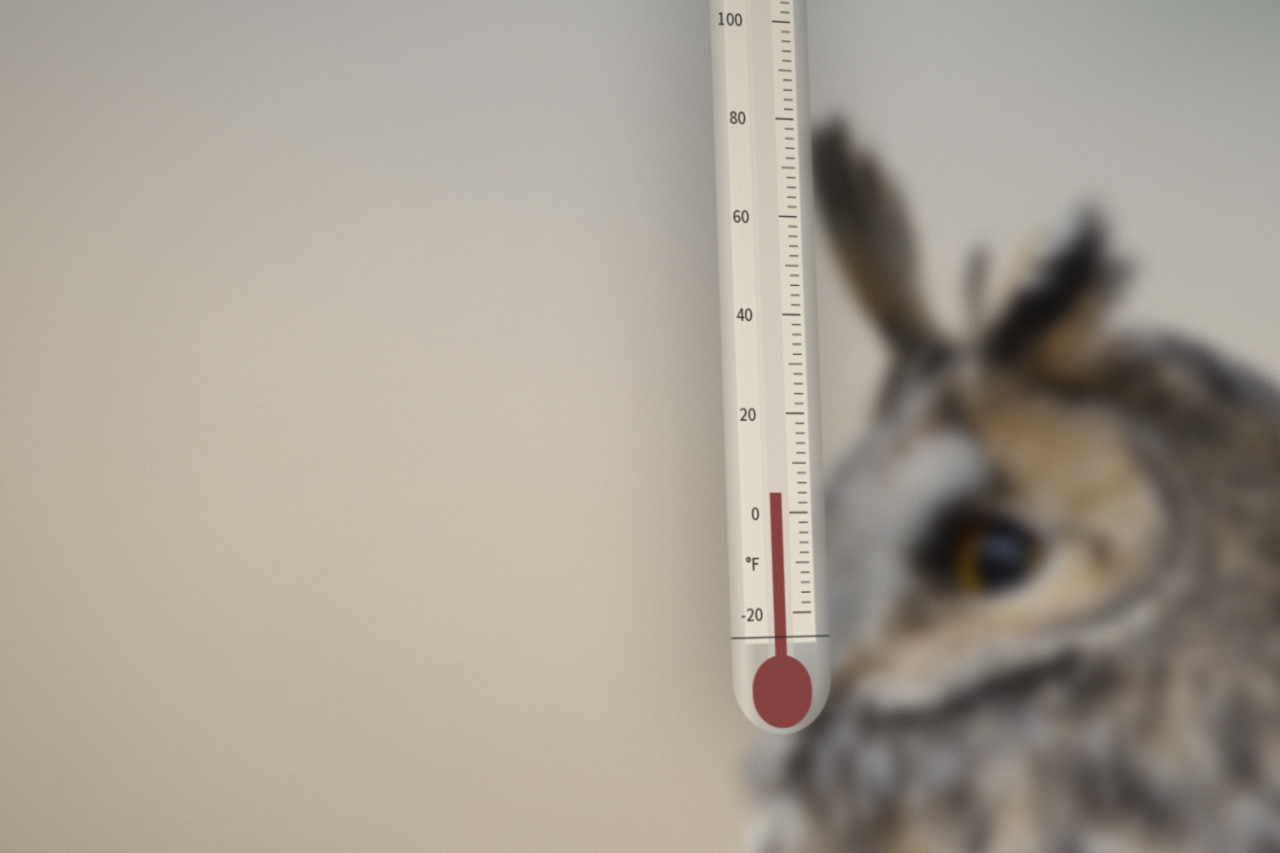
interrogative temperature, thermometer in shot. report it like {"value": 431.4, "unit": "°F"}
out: {"value": 4, "unit": "°F"}
